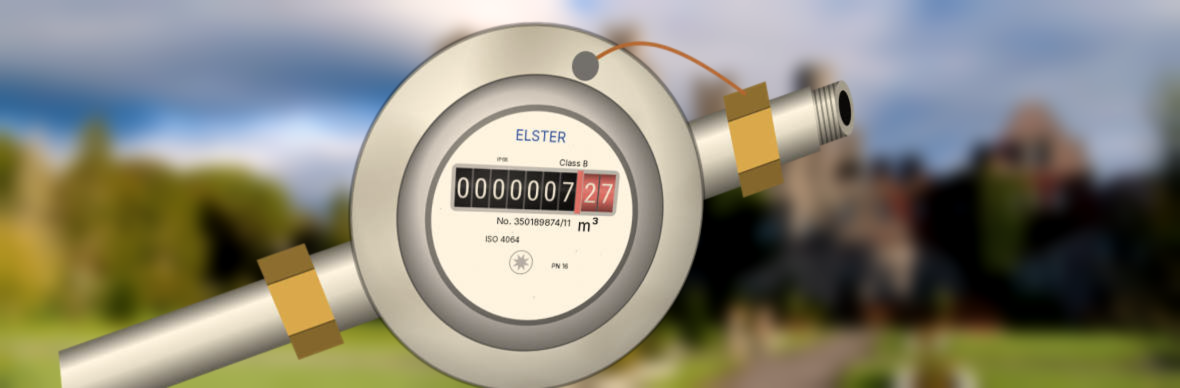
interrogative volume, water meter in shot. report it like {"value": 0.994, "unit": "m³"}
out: {"value": 7.27, "unit": "m³"}
